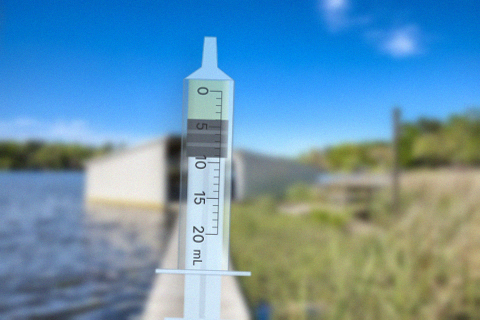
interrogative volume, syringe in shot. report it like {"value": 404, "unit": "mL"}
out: {"value": 4, "unit": "mL"}
